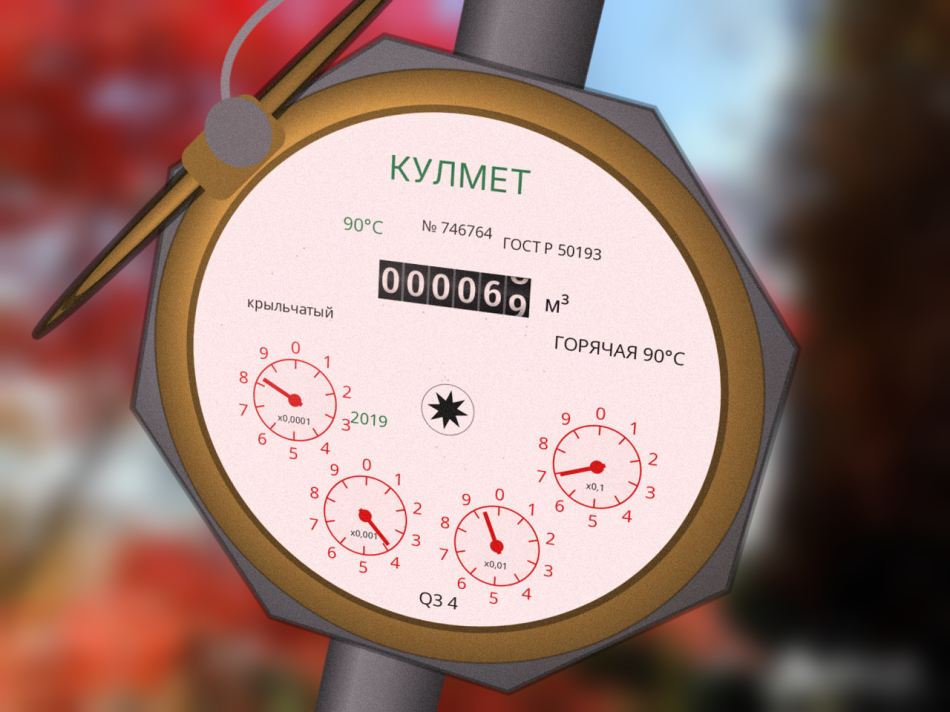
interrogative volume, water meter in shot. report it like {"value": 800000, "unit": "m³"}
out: {"value": 68.6938, "unit": "m³"}
